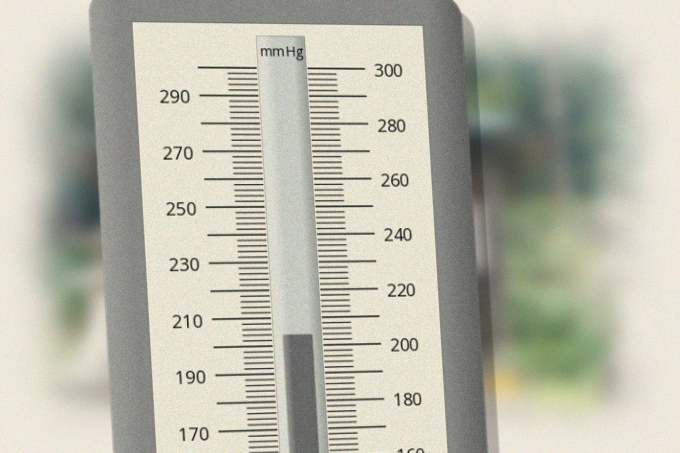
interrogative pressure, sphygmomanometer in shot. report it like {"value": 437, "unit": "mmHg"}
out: {"value": 204, "unit": "mmHg"}
